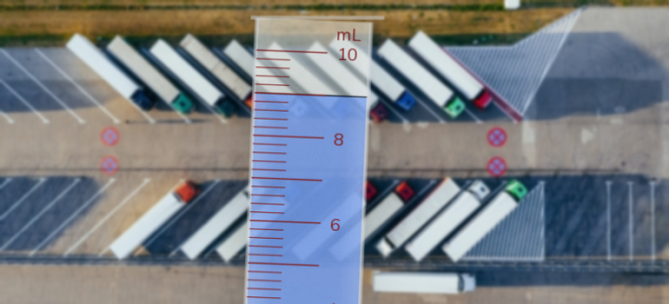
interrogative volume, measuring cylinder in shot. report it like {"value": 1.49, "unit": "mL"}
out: {"value": 9, "unit": "mL"}
